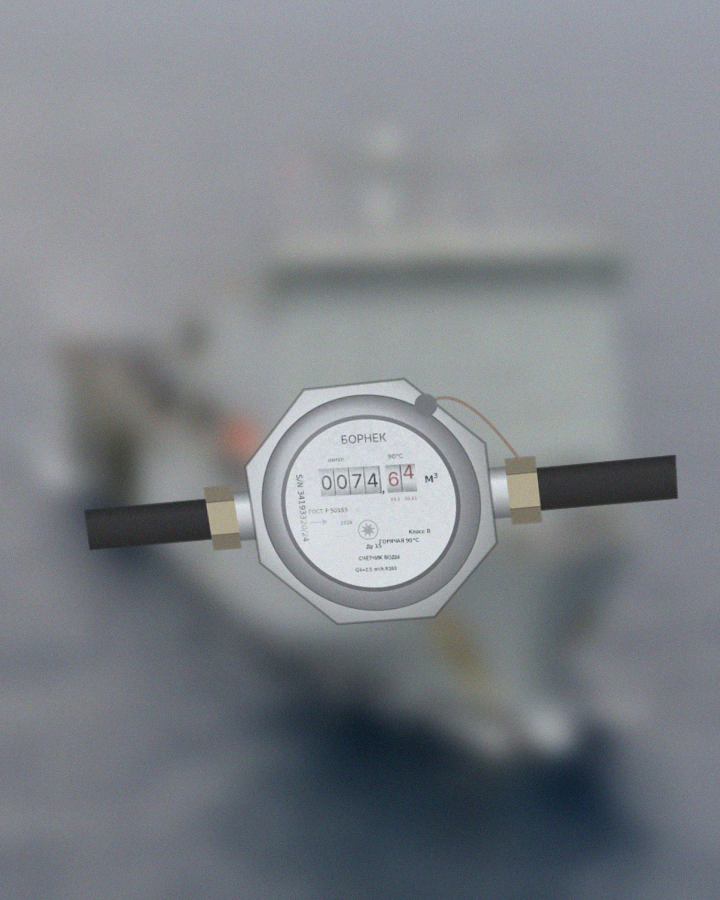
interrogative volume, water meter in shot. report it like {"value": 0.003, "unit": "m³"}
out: {"value": 74.64, "unit": "m³"}
